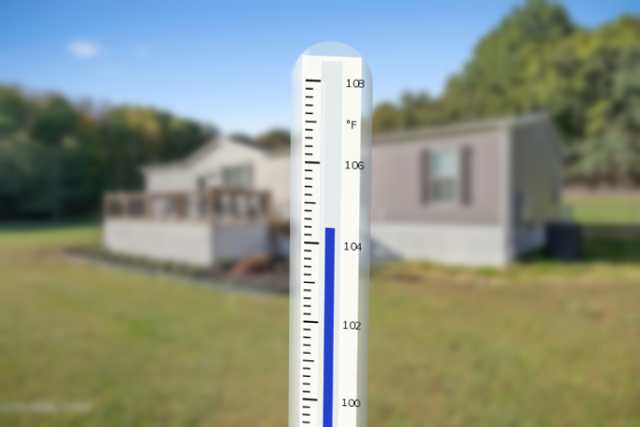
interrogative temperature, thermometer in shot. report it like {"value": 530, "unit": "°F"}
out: {"value": 104.4, "unit": "°F"}
